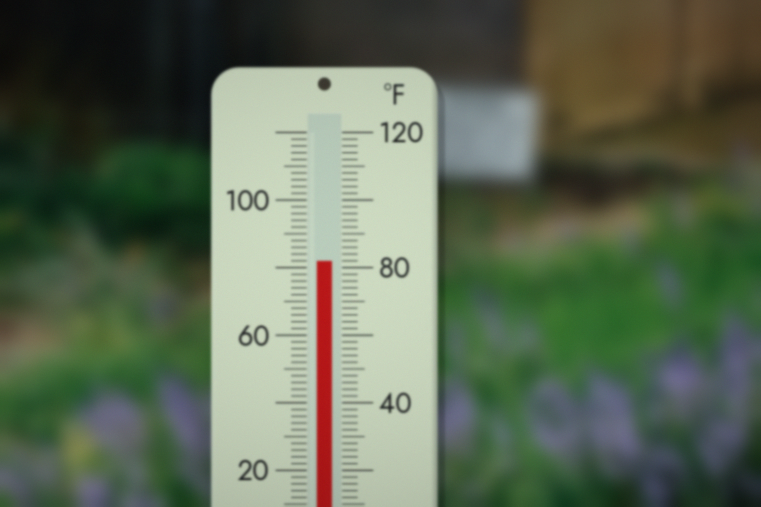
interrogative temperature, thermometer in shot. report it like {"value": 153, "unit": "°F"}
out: {"value": 82, "unit": "°F"}
